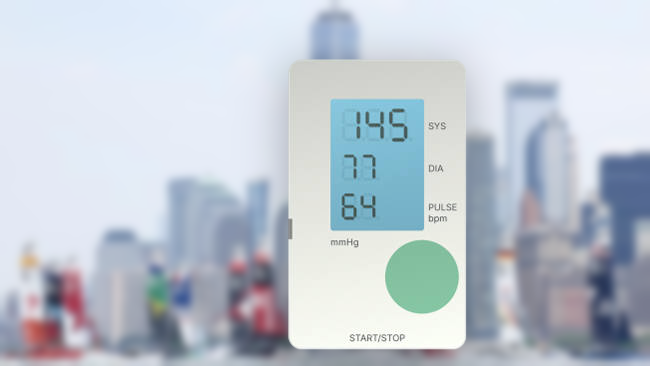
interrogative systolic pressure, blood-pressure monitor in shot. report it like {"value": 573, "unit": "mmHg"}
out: {"value": 145, "unit": "mmHg"}
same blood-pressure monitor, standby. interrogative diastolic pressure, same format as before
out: {"value": 77, "unit": "mmHg"}
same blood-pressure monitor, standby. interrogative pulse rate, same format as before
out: {"value": 64, "unit": "bpm"}
